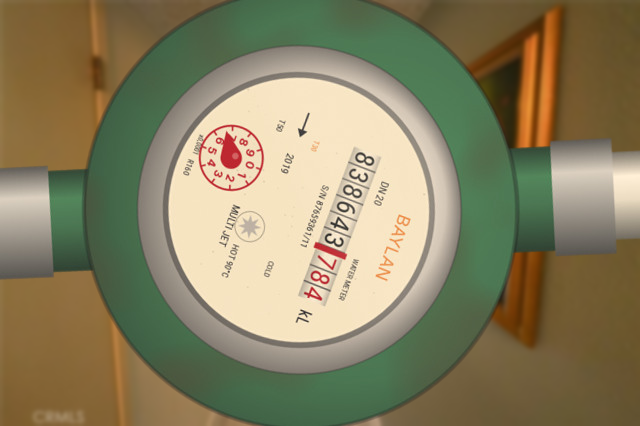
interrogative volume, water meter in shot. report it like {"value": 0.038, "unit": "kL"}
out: {"value": 838643.7846, "unit": "kL"}
